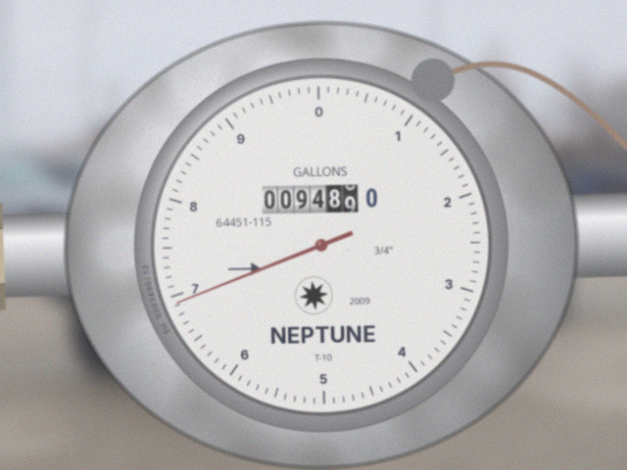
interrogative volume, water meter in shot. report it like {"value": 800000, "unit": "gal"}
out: {"value": 94886.9, "unit": "gal"}
